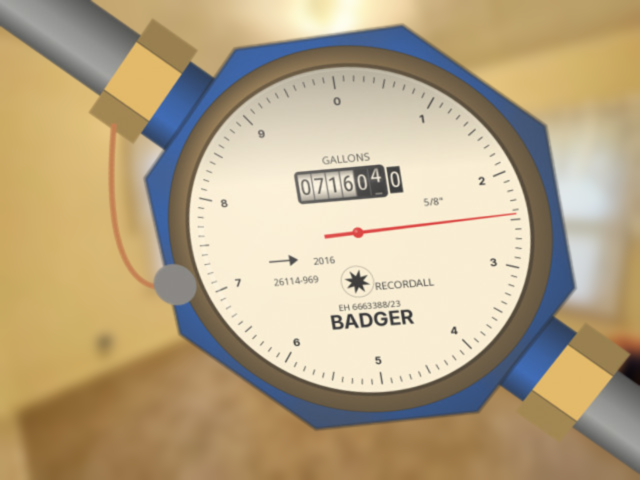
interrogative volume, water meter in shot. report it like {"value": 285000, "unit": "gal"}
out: {"value": 716042.4, "unit": "gal"}
